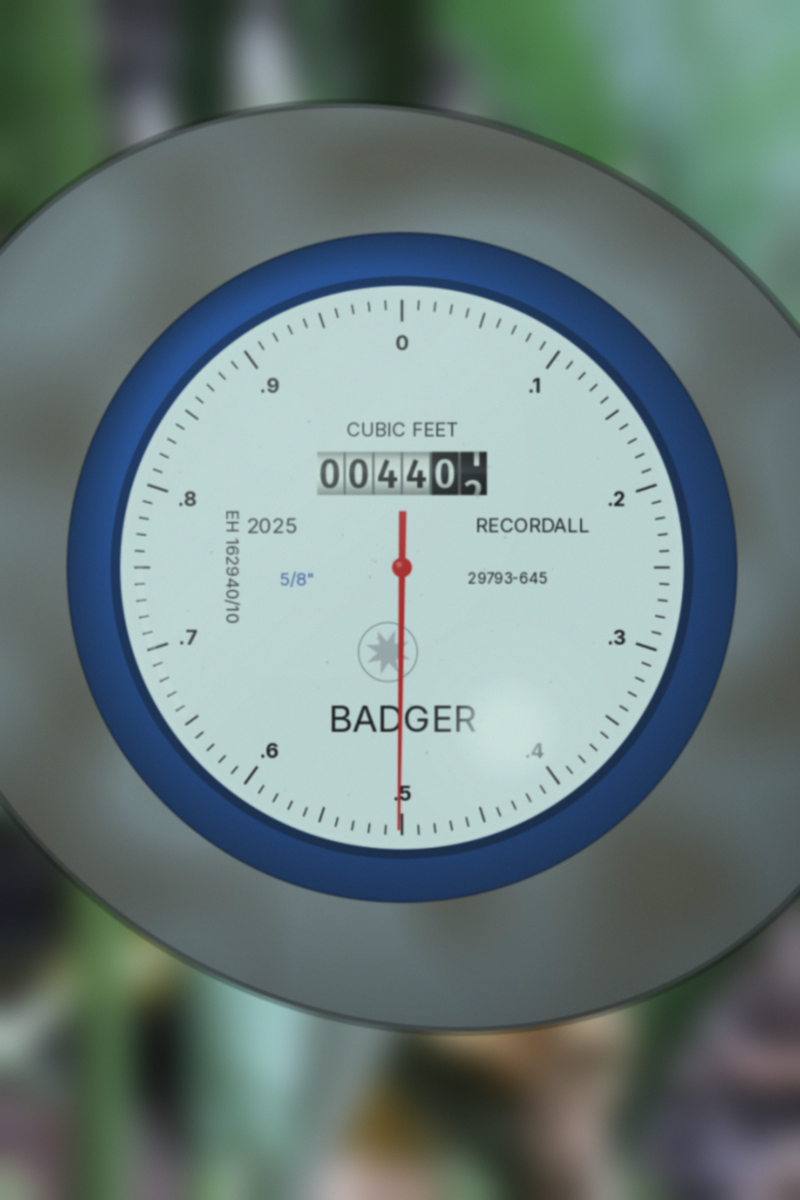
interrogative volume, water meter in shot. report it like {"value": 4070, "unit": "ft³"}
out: {"value": 4401.50, "unit": "ft³"}
